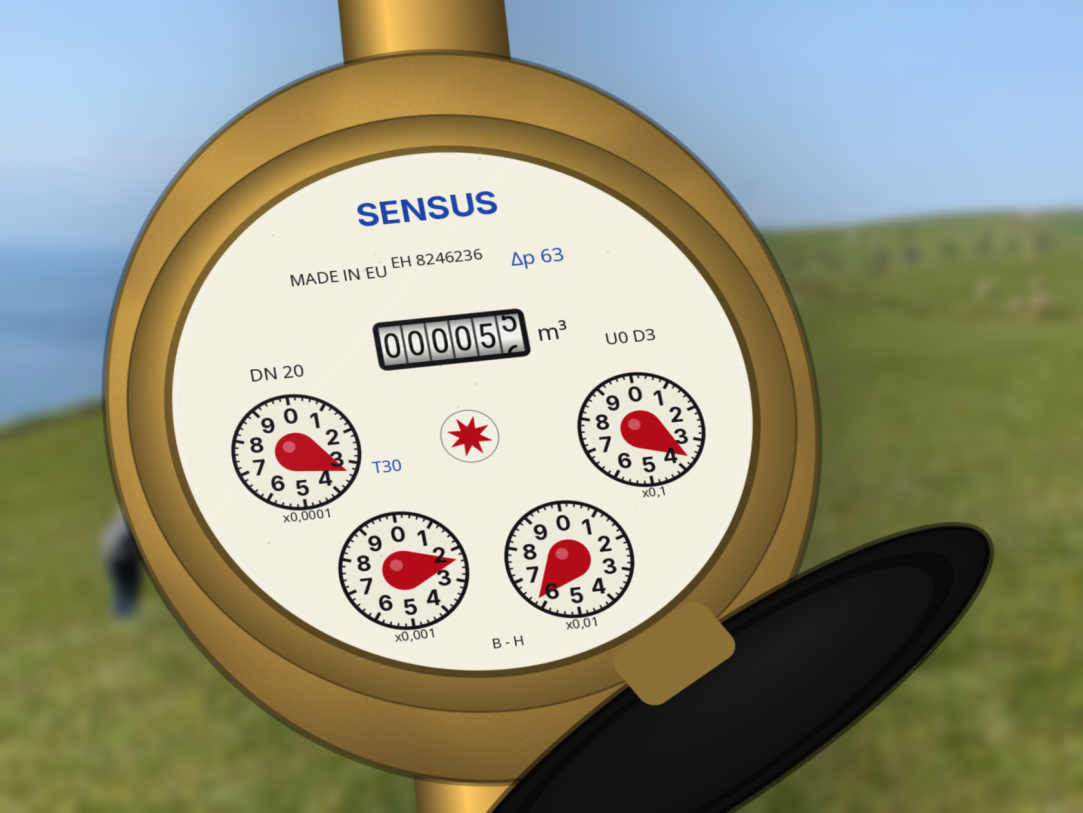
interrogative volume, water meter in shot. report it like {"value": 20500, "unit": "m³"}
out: {"value": 55.3623, "unit": "m³"}
